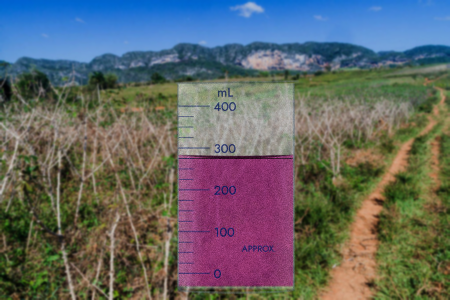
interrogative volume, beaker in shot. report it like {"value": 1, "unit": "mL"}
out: {"value": 275, "unit": "mL"}
